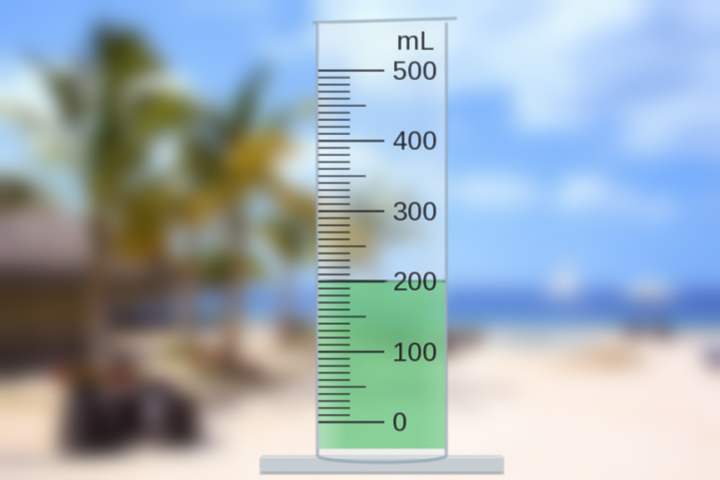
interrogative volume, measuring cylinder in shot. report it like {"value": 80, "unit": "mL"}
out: {"value": 200, "unit": "mL"}
